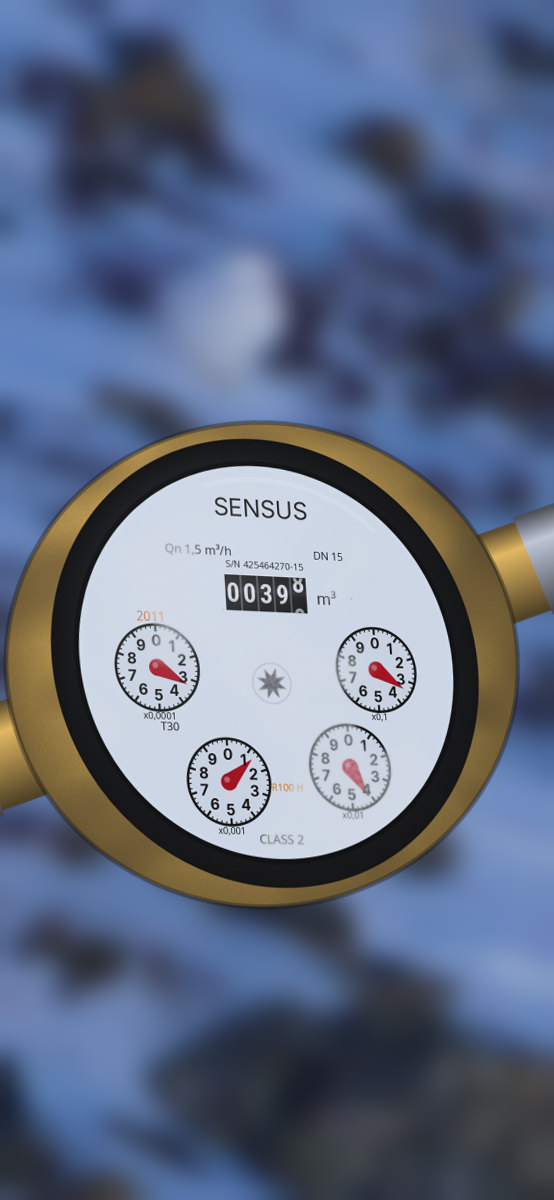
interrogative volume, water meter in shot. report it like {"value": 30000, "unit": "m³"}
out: {"value": 398.3413, "unit": "m³"}
